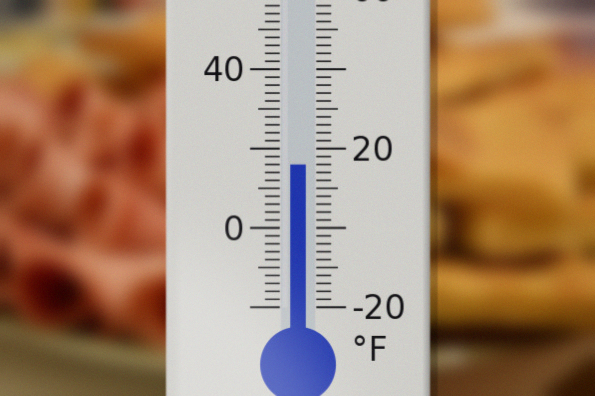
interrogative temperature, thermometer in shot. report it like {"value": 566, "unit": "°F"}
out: {"value": 16, "unit": "°F"}
